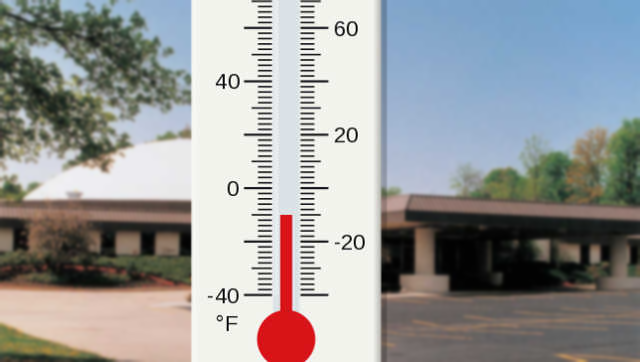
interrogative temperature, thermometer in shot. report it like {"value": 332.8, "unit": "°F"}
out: {"value": -10, "unit": "°F"}
